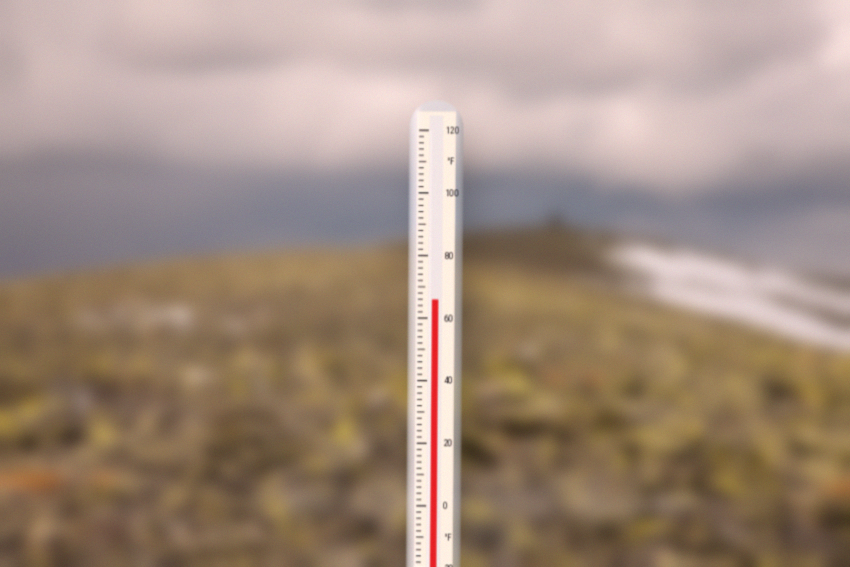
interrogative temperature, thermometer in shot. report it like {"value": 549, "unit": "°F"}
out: {"value": 66, "unit": "°F"}
